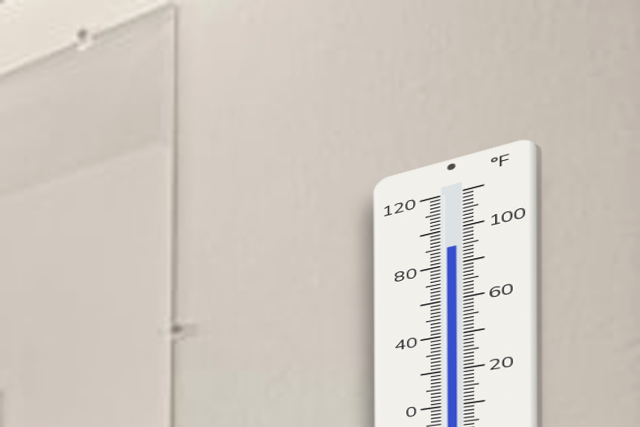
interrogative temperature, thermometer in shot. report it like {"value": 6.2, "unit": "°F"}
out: {"value": 90, "unit": "°F"}
